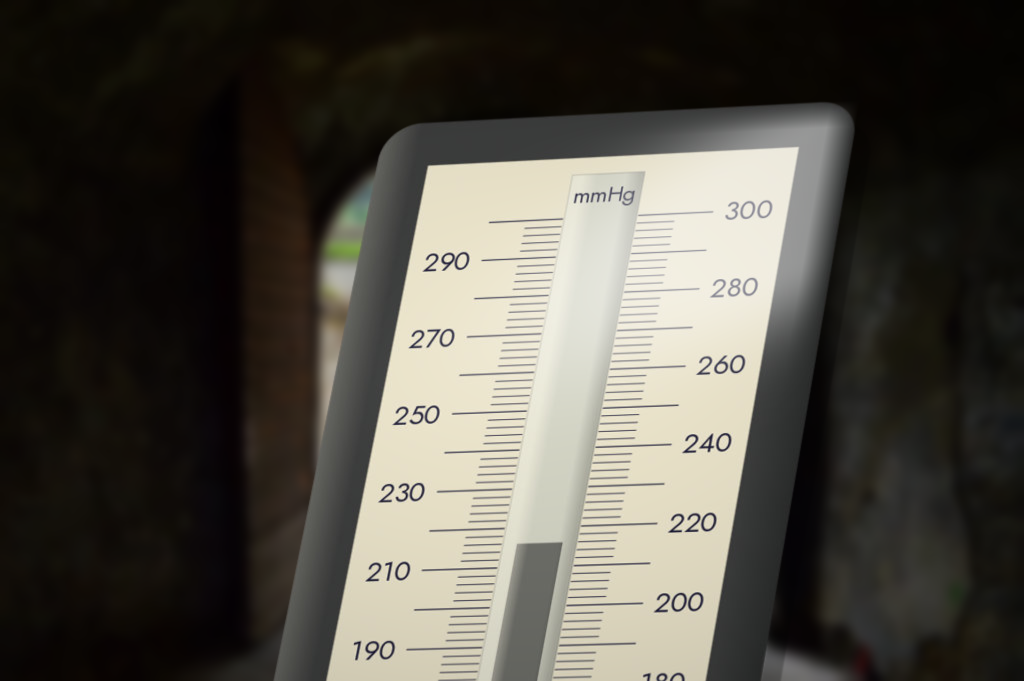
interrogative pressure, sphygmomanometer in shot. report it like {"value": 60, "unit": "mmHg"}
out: {"value": 216, "unit": "mmHg"}
